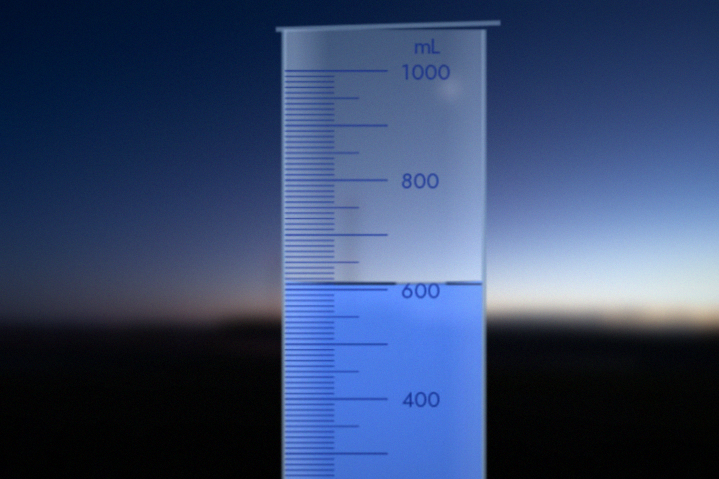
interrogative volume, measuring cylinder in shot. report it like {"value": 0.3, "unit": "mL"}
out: {"value": 610, "unit": "mL"}
